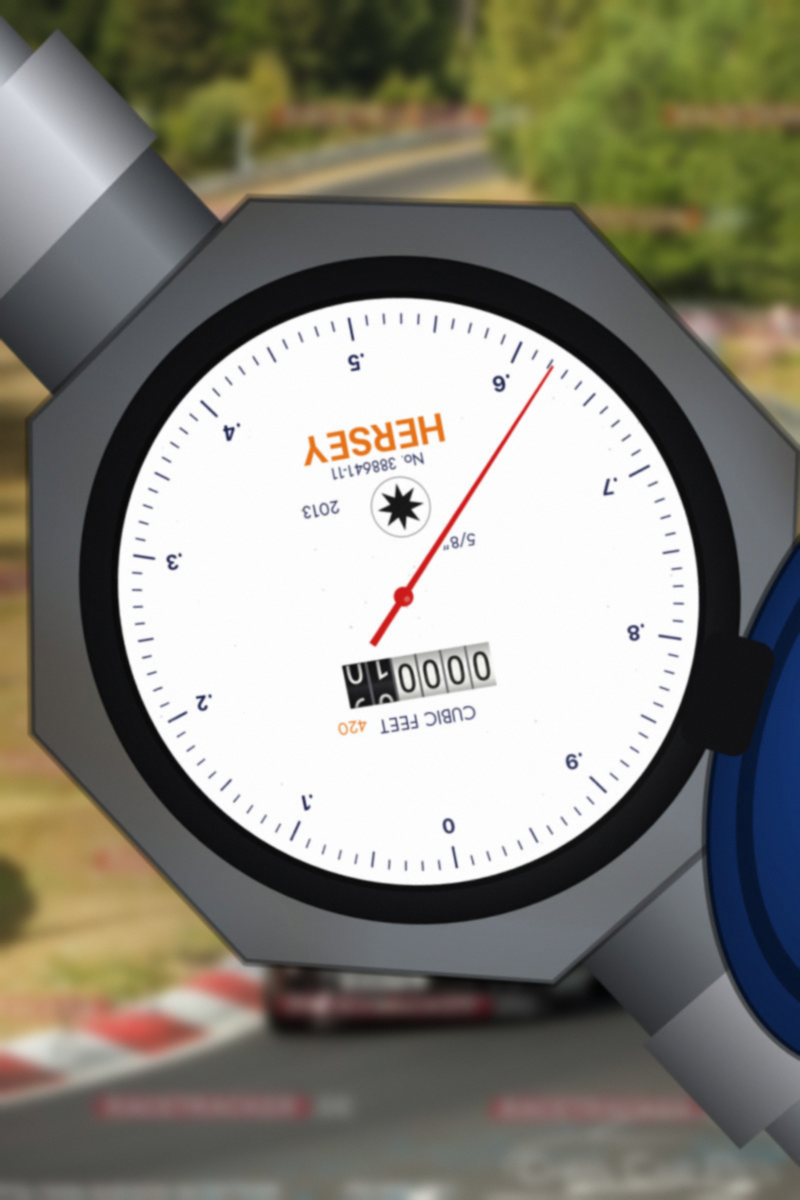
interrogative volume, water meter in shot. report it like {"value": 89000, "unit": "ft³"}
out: {"value": 9.62, "unit": "ft³"}
